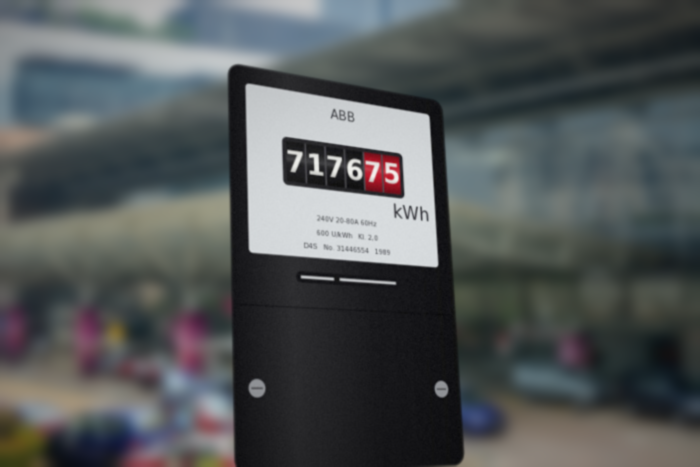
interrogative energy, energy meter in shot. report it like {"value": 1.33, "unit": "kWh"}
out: {"value": 7176.75, "unit": "kWh"}
